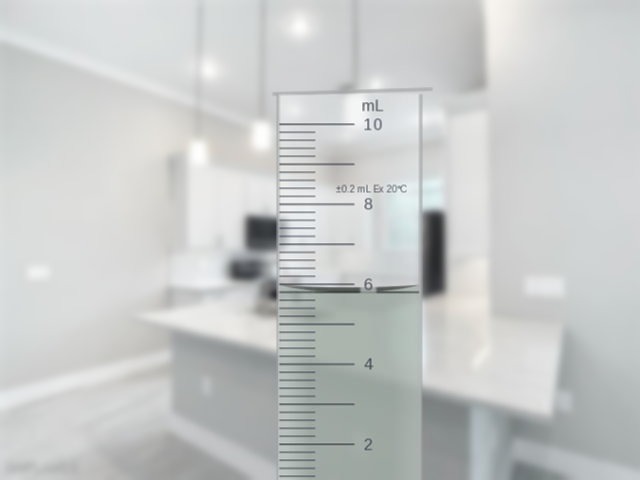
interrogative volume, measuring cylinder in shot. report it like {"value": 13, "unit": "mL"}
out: {"value": 5.8, "unit": "mL"}
